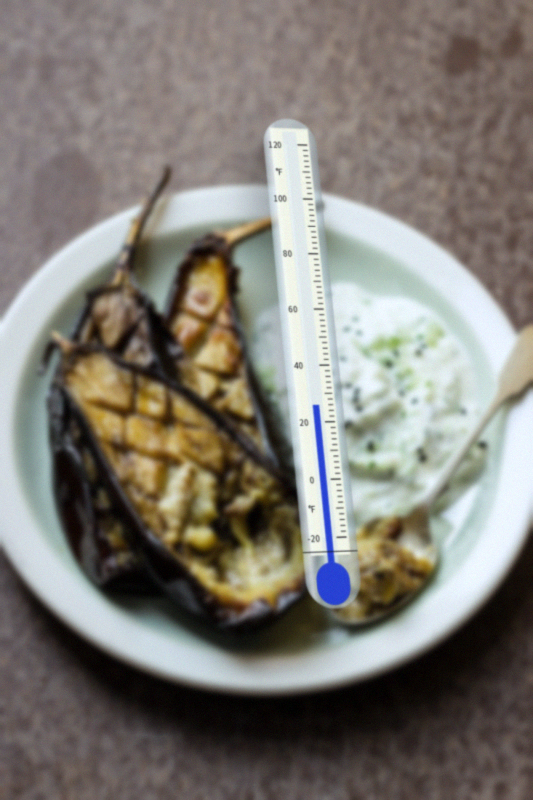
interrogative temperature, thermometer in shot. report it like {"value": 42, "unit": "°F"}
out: {"value": 26, "unit": "°F"}
